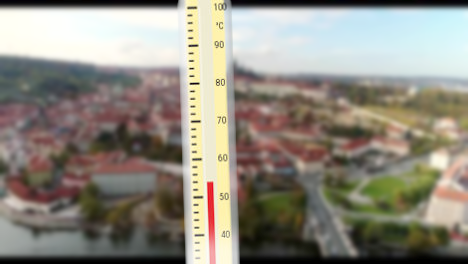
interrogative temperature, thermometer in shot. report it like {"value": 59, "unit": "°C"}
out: {"value": 54, "unit": "°C"}
